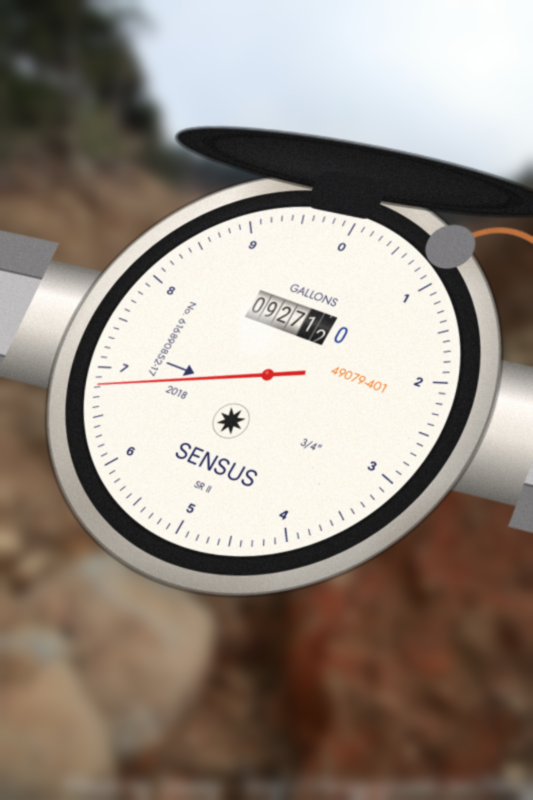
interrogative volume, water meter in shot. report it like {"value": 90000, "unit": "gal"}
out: {"value": 927116.8, "unit": "gal"}
